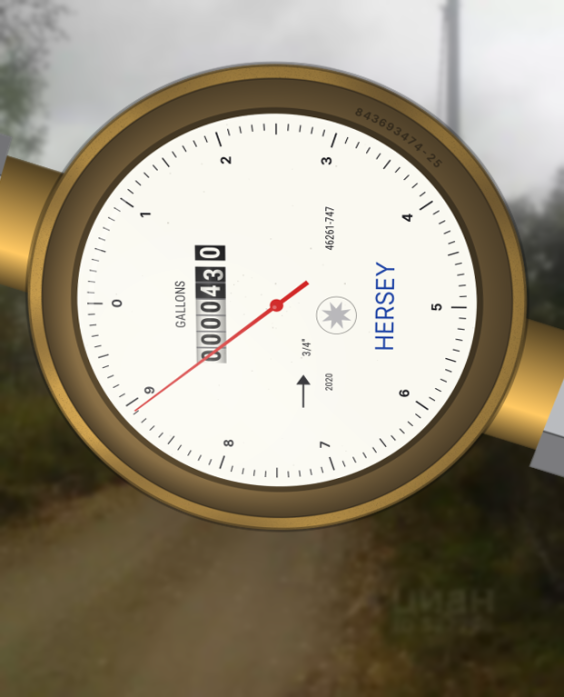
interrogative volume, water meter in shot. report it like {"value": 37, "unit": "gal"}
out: {"value": 428.9, "unit": "gal"}
